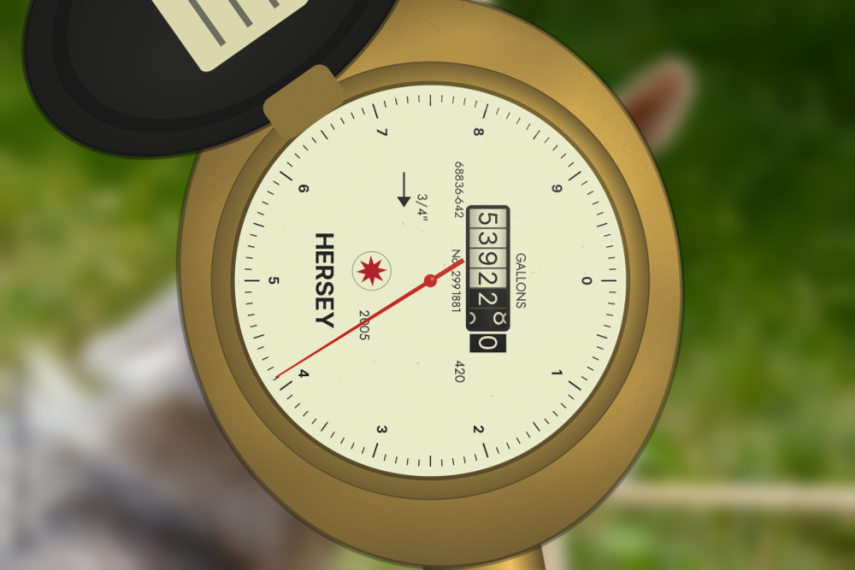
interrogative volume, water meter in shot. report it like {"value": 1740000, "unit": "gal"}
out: {"value": 5392284.1, "unit": "gal"}
